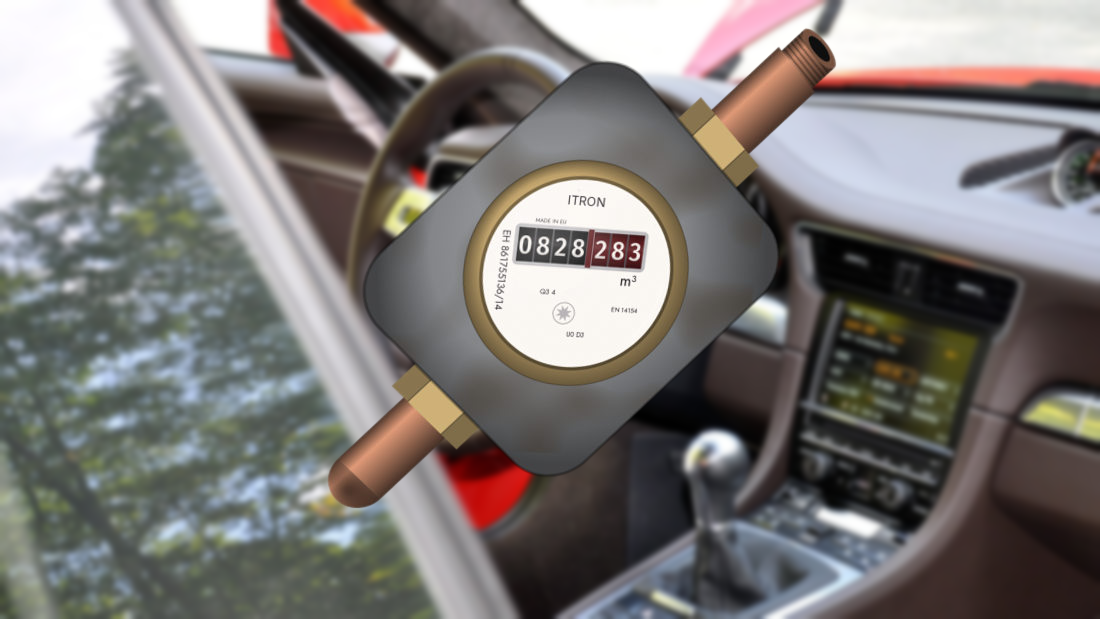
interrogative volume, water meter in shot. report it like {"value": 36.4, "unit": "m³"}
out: {"value": 828.283, "unit": "m³"}
